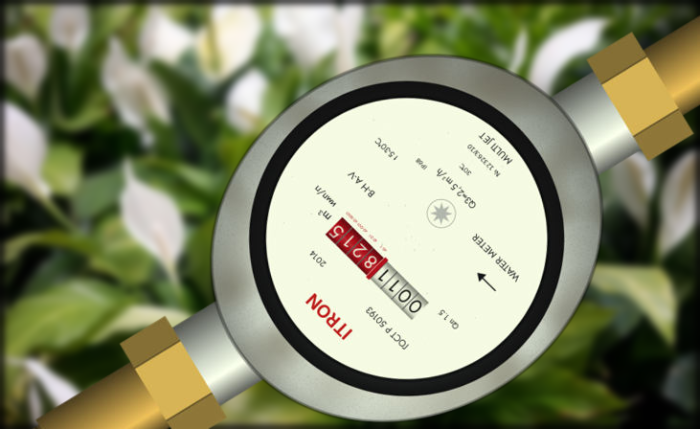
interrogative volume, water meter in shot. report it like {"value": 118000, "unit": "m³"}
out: {"value": 11.8215, "unit": "m³"}
